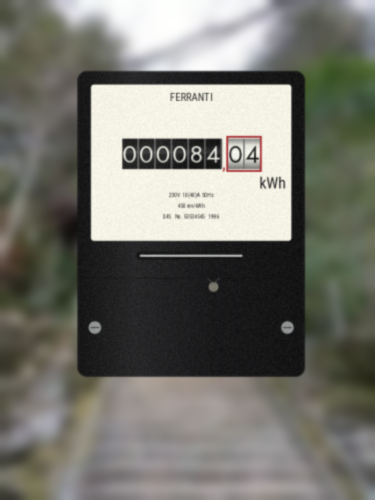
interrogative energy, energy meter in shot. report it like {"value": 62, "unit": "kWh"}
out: {"value": 84.04, "unit": "kWh"}
